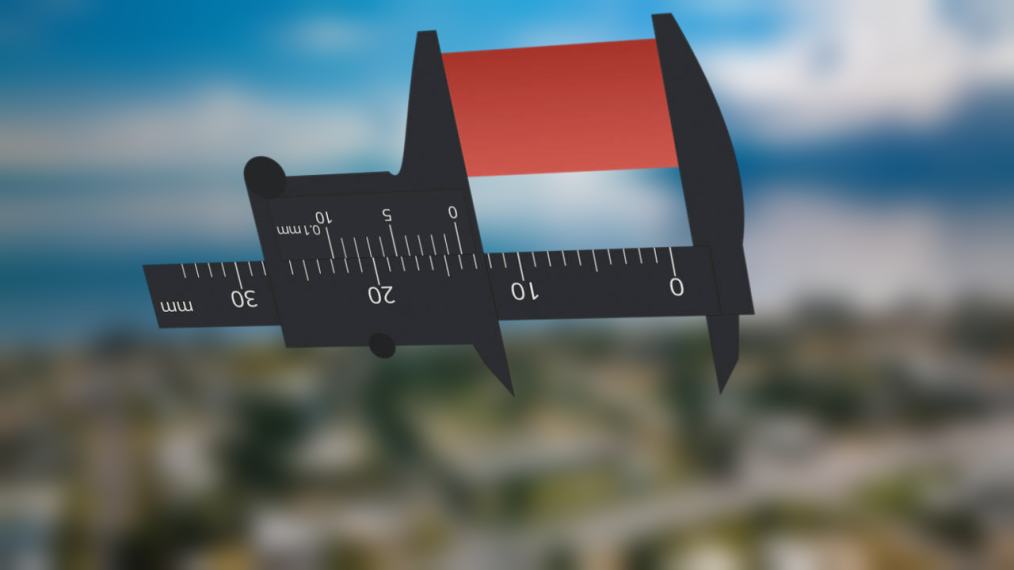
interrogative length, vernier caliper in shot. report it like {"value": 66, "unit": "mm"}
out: {"value": 13.8, "unit": "mm"}
